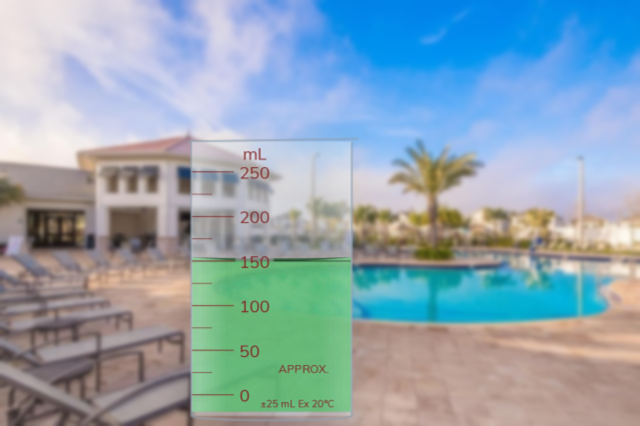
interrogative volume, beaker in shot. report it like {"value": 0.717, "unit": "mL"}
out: {"value": 150, "unit": "mL"}
